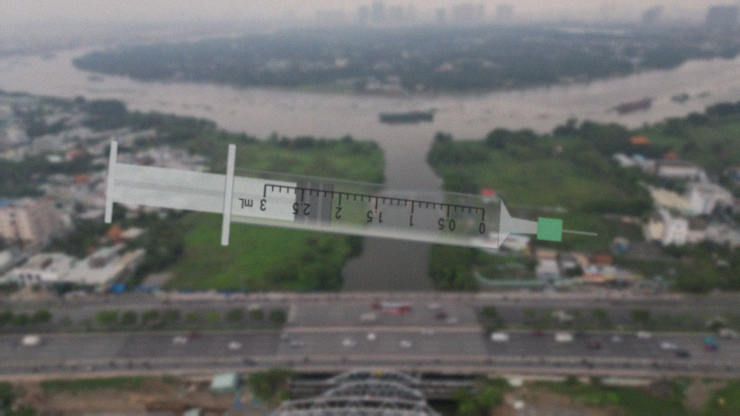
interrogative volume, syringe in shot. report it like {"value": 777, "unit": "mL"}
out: {"value": 2.1, "unit": "mL"}
